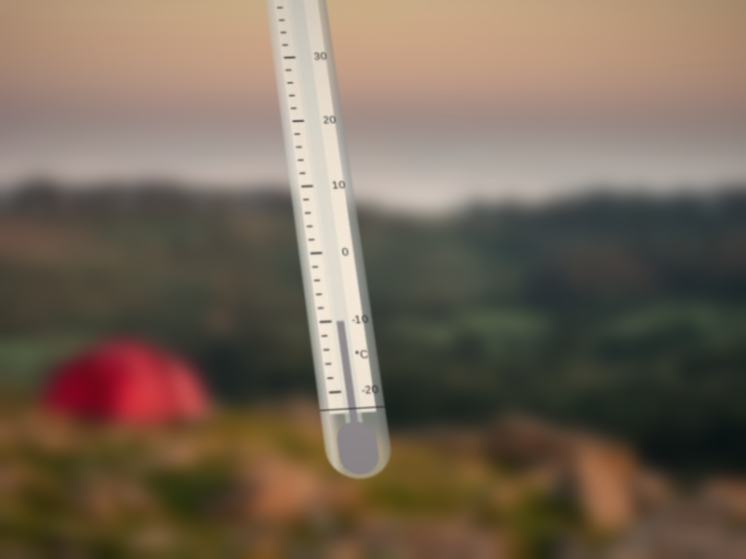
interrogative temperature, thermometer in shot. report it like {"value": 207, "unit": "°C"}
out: {"value": -10, "unit": "°C"}
